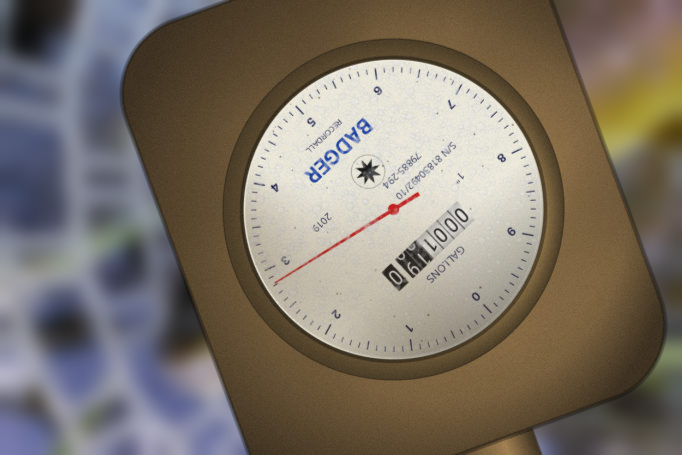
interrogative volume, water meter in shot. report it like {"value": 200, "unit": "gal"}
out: {"value": 1192.8, "unit": "gal"}
